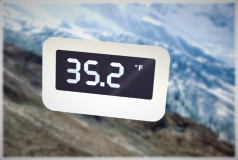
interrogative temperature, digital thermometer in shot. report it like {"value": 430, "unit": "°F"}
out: {"value": 35.2, "unit": "°F"}
